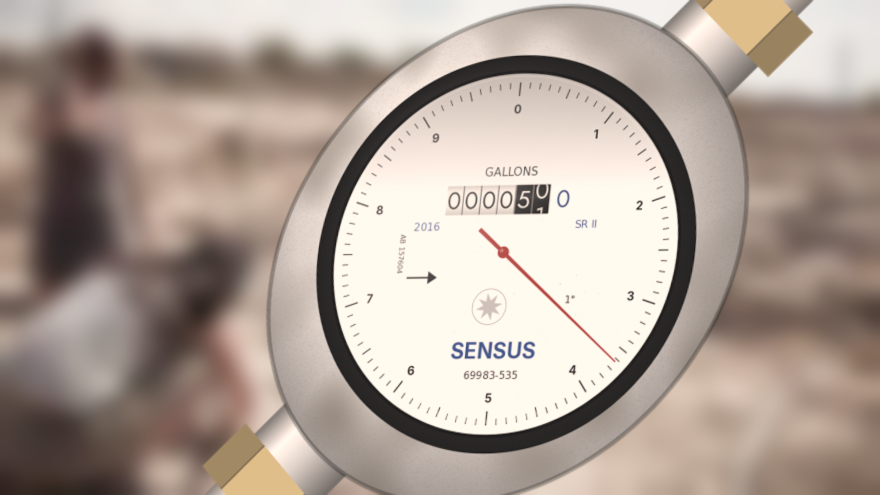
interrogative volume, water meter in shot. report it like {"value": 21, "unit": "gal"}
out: {"value": 503.6, "unit": "gal"}
